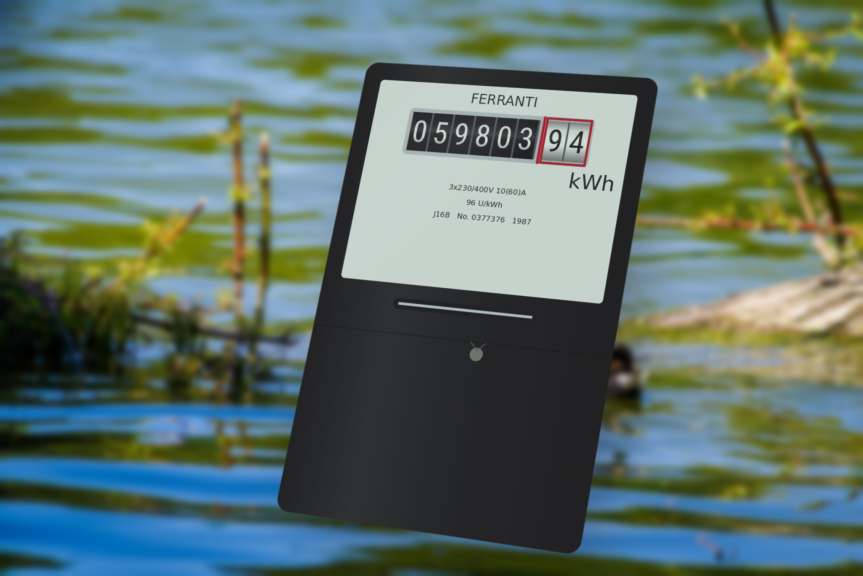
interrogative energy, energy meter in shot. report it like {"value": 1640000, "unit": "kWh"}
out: {"value": 59803.94, "unit": "kWh"}
